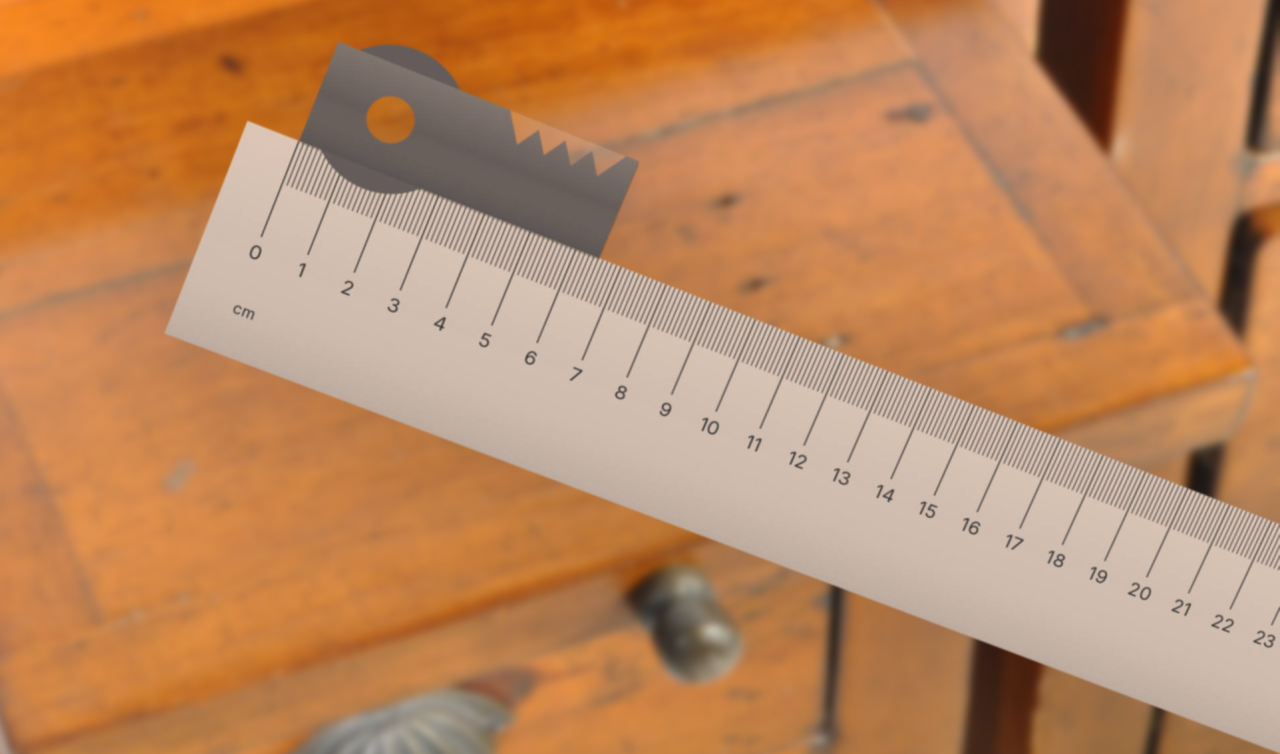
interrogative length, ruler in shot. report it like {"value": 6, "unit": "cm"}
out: {"value": 6.5, "unit": "cm"}
